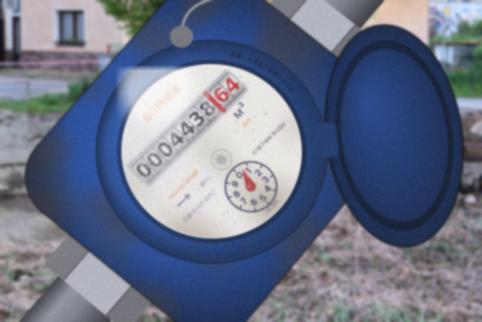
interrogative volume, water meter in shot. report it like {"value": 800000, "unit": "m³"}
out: {"value": 4438.640, "unit": "m³"}
